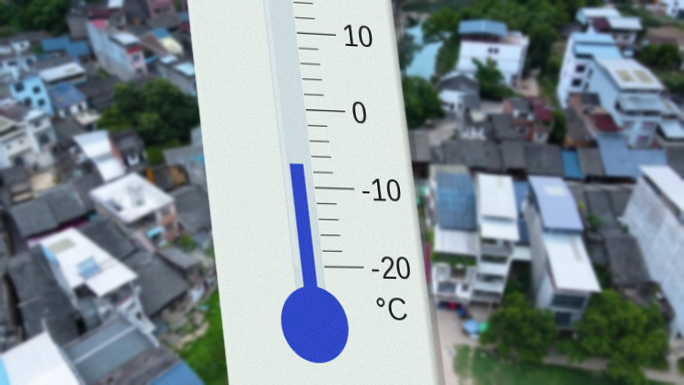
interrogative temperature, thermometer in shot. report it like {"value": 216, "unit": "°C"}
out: {"value": -7, "unit": "°C"}
